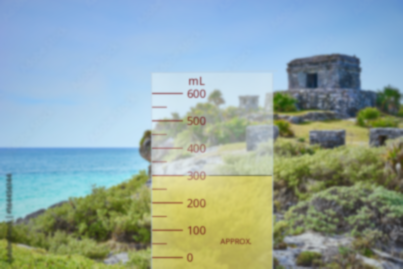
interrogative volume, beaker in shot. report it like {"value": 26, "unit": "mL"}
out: {"value": 300, "unit": "mL"}
